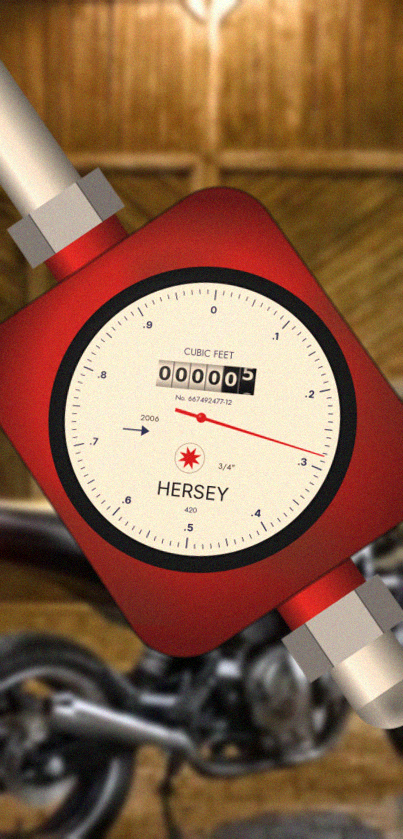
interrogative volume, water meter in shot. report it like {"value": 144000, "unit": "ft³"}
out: {"value": 5.28, "unit": "ft³"}
